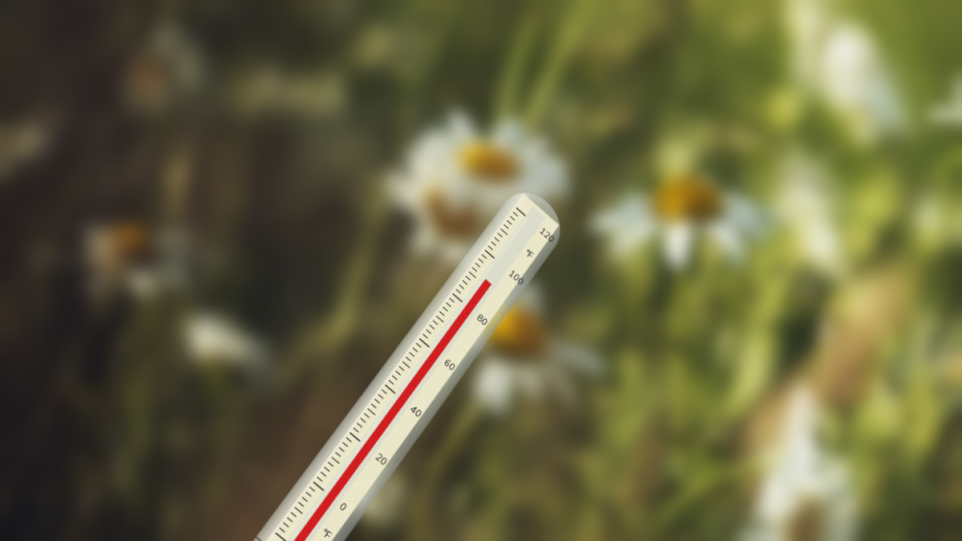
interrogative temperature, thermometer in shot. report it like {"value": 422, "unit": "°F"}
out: {"value": 92, "unit": "°F"}
